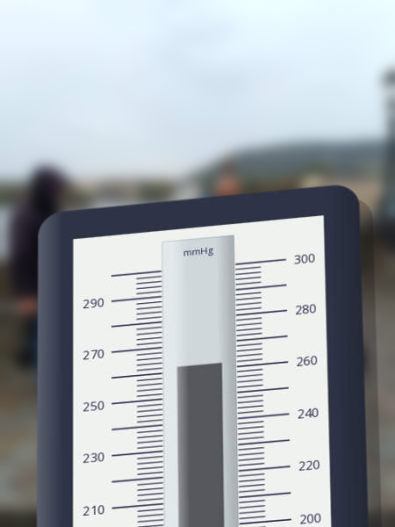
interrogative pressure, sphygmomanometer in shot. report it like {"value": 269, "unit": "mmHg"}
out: {"value": 262, "unit": "mmHg"}
